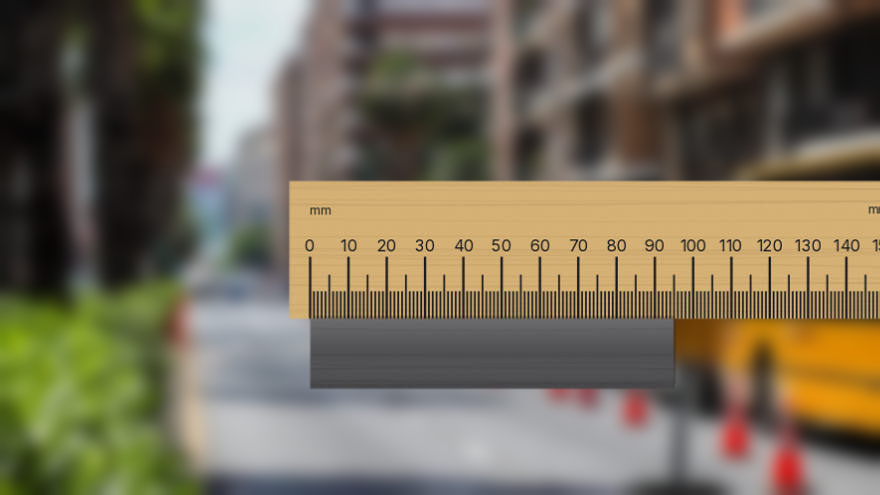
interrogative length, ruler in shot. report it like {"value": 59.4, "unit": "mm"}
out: {"value": 95, "unit": "mm"}
